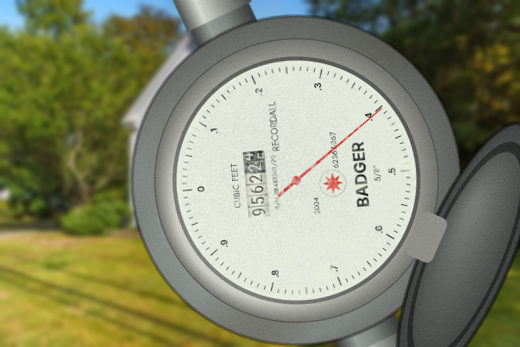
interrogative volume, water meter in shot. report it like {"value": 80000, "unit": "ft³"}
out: {"value": 956224.40, "unit": "ft³"}
